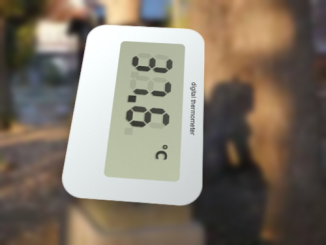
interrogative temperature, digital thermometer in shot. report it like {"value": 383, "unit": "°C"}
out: {"value": 37.6, "unit": "°C"}
